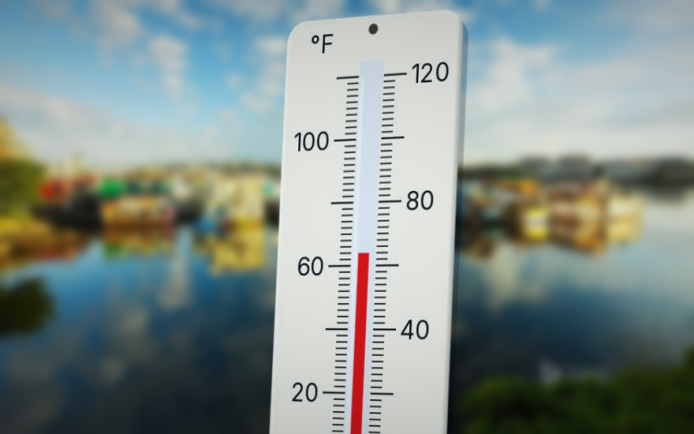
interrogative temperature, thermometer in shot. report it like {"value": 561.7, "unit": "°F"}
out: {"value": 64, "unit": "°F"}
